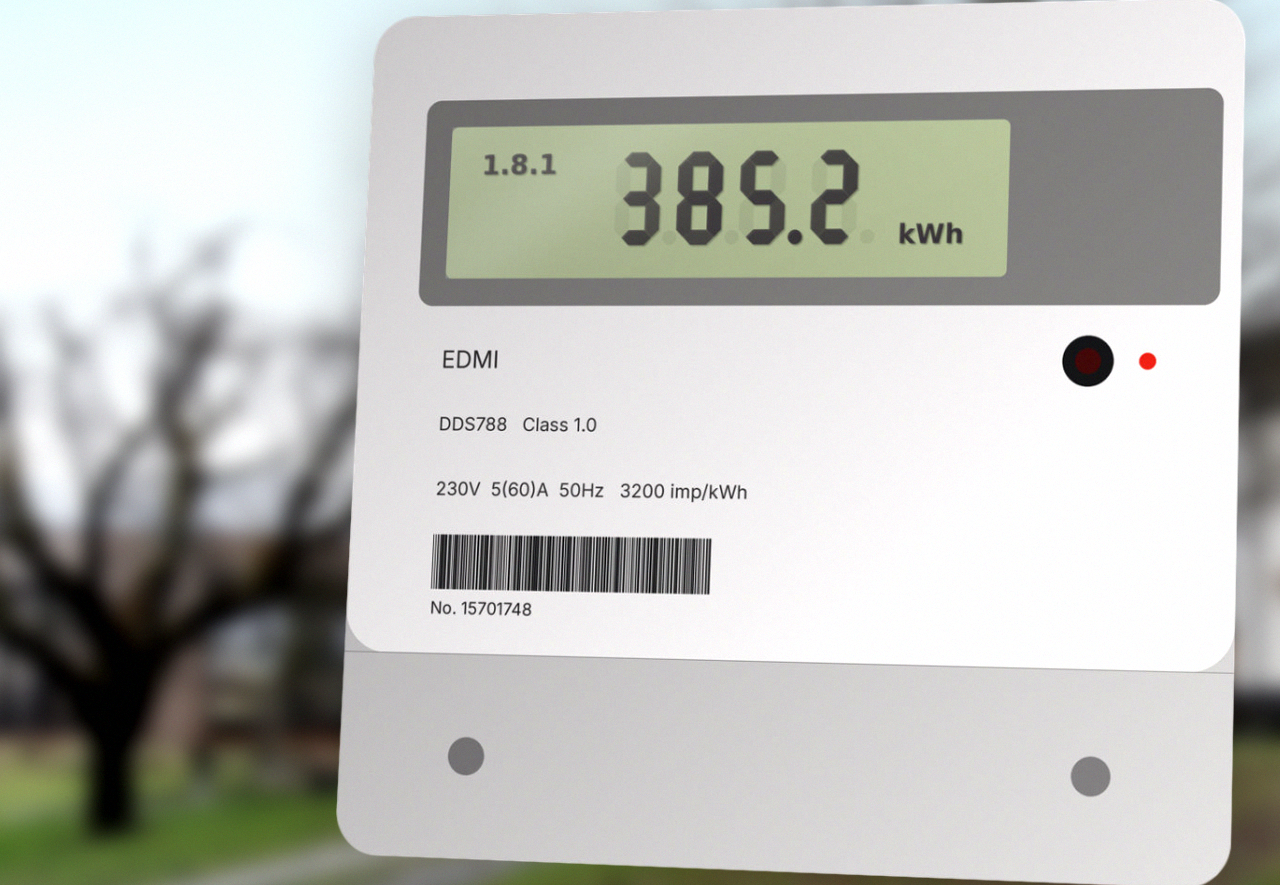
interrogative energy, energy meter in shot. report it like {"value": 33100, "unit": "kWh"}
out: {"value": 385.2, "unit": "kWh"}
